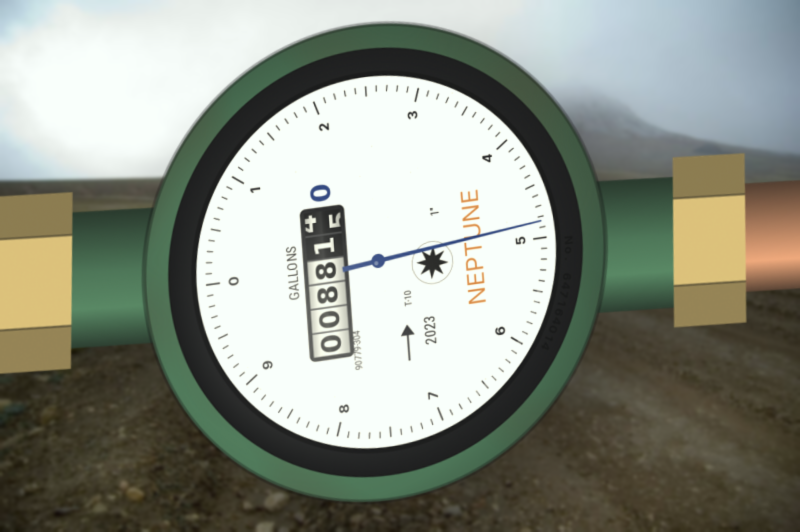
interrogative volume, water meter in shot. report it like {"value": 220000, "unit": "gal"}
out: {"value": 88144.8, "unit": "gal"}
